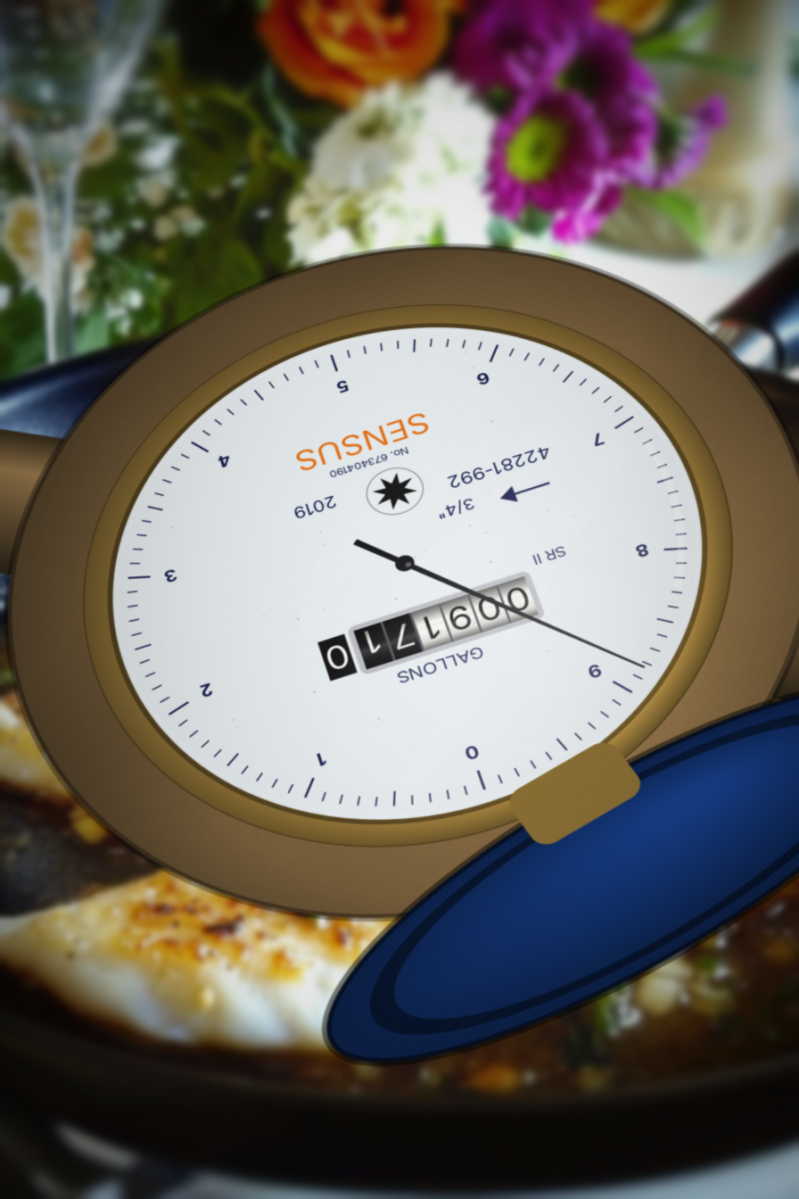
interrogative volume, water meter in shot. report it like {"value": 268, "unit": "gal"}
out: {"value": 91708.8, "unit": "gal"}
